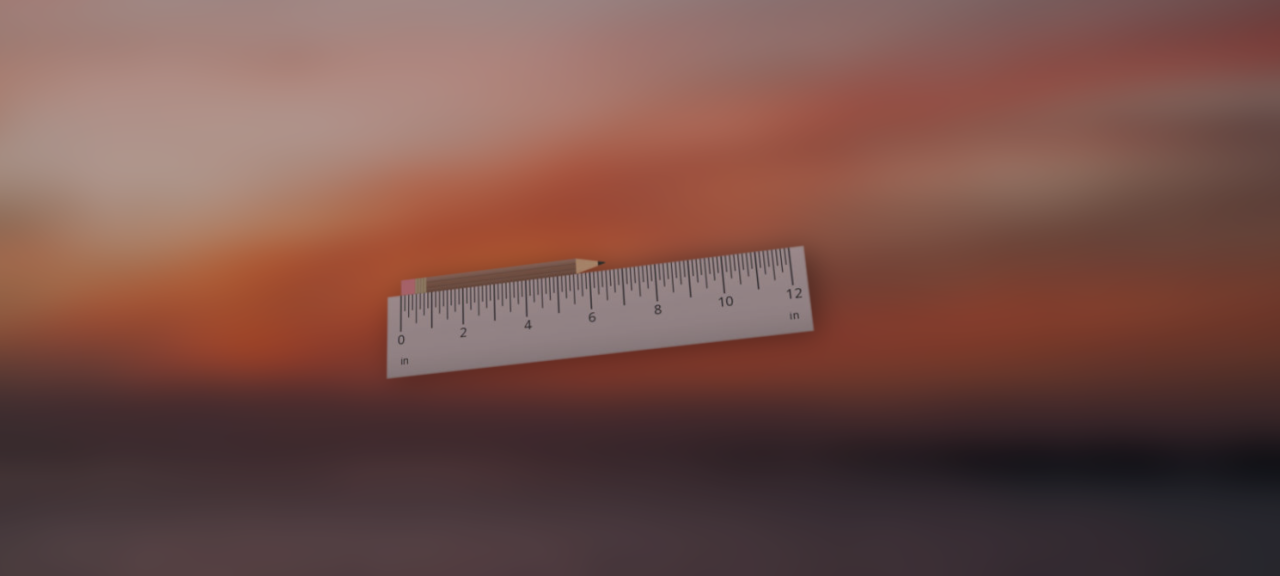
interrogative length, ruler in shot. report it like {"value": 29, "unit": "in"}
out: {"value": 6.5, "unit": "in"}
